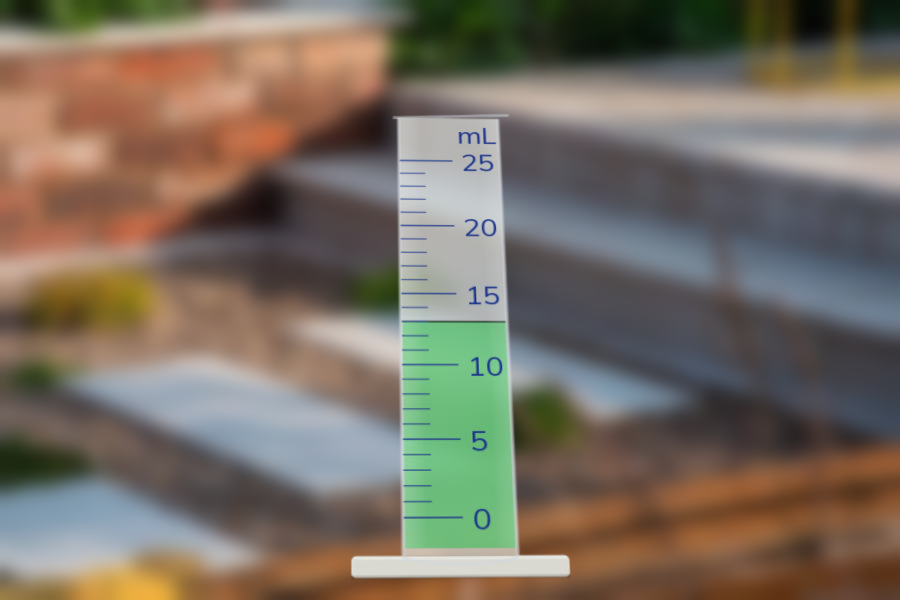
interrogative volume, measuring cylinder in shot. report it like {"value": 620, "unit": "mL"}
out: {"value": 13, "unit": "mL"}
